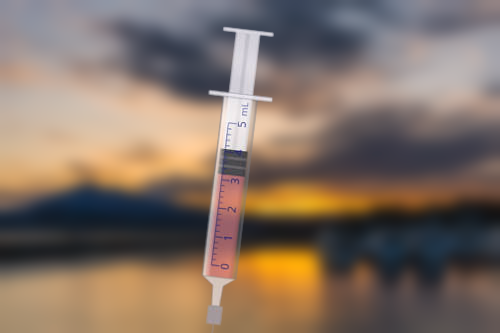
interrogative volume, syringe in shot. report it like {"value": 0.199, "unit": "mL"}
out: {"value": 3.2, "unit": "mL"}
